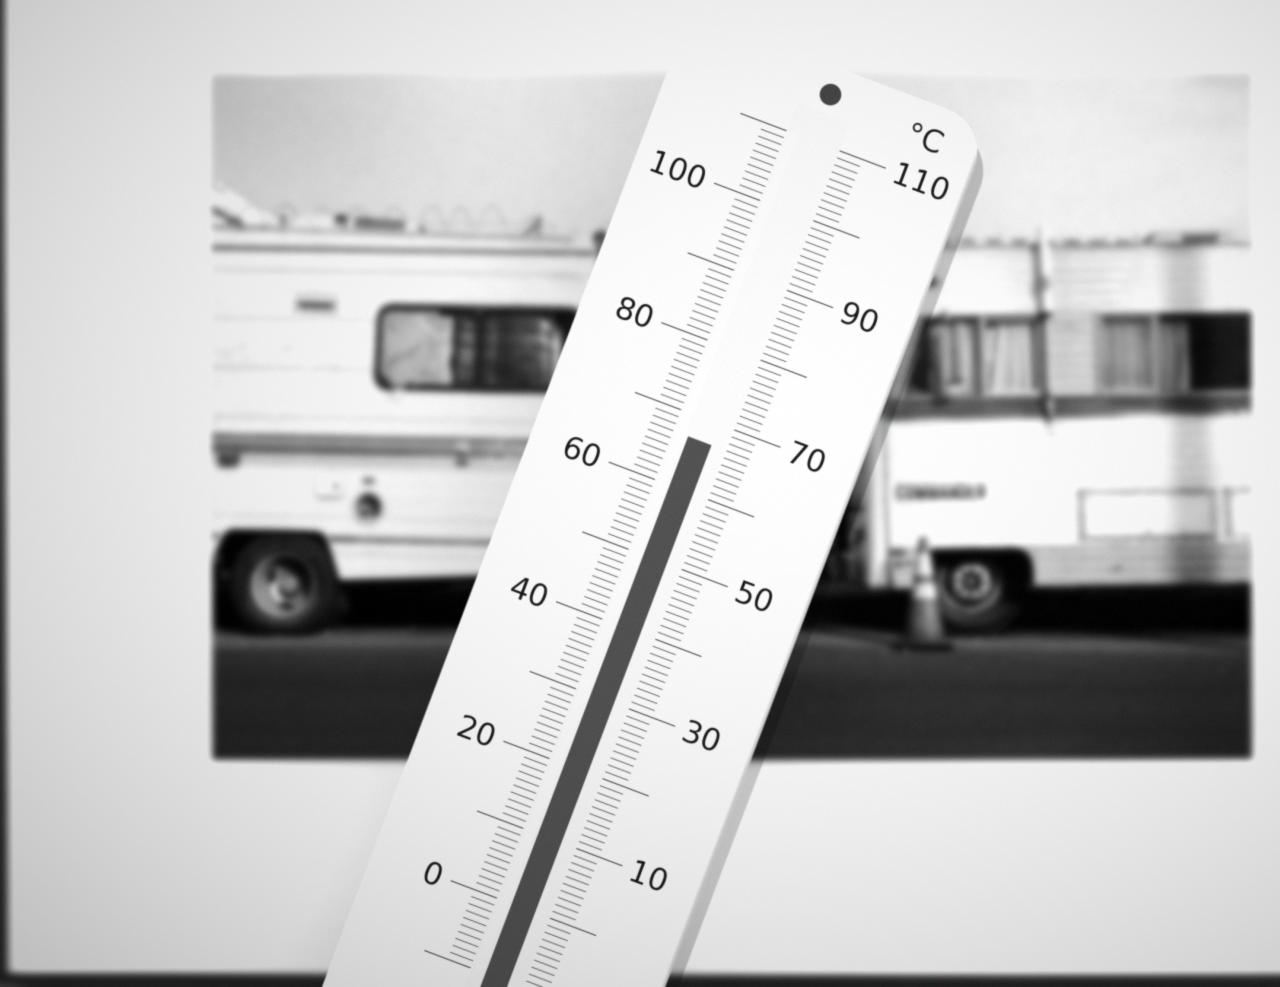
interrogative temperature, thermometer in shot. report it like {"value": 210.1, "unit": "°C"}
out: {"value": 67, "unit": "°C"}
